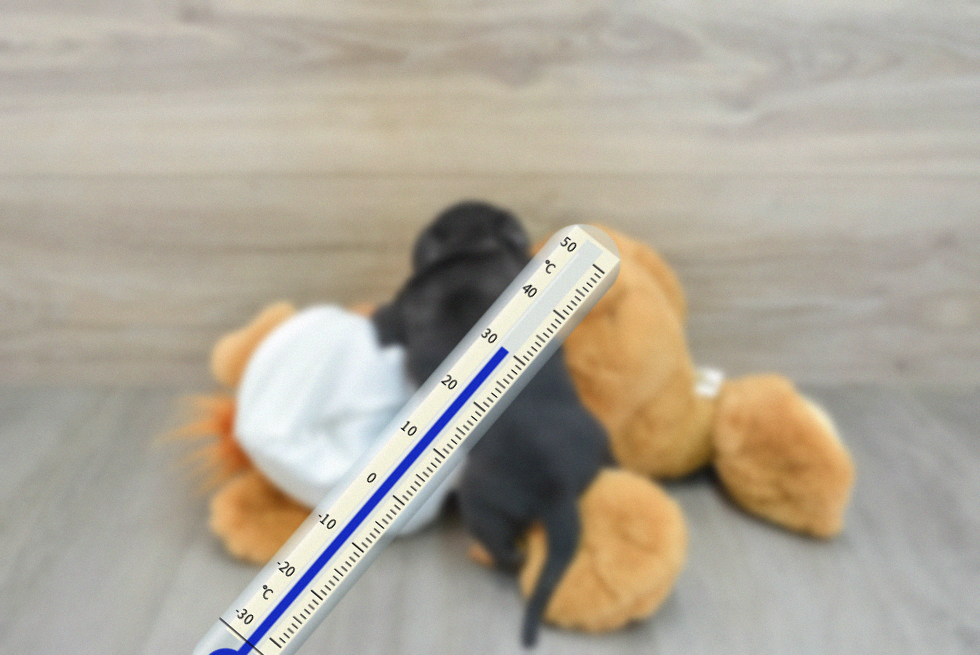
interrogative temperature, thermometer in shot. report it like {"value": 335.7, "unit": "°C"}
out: {"value": 30, "unit": "°C"}
